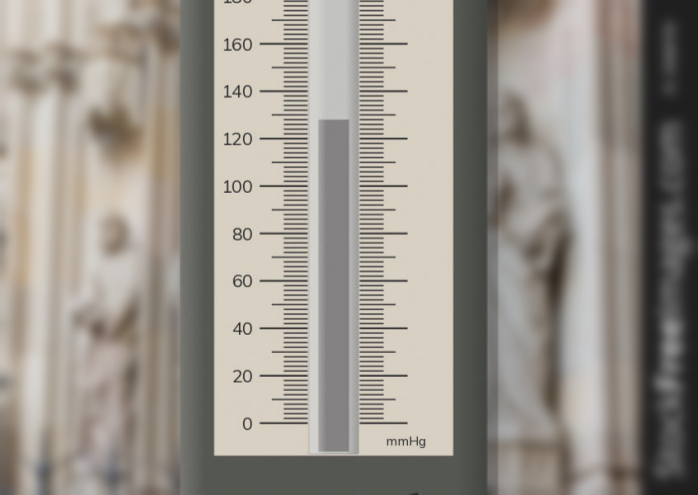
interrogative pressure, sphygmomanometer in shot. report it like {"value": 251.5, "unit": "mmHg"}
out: {"value": 128, "unit": "mmHg"}
